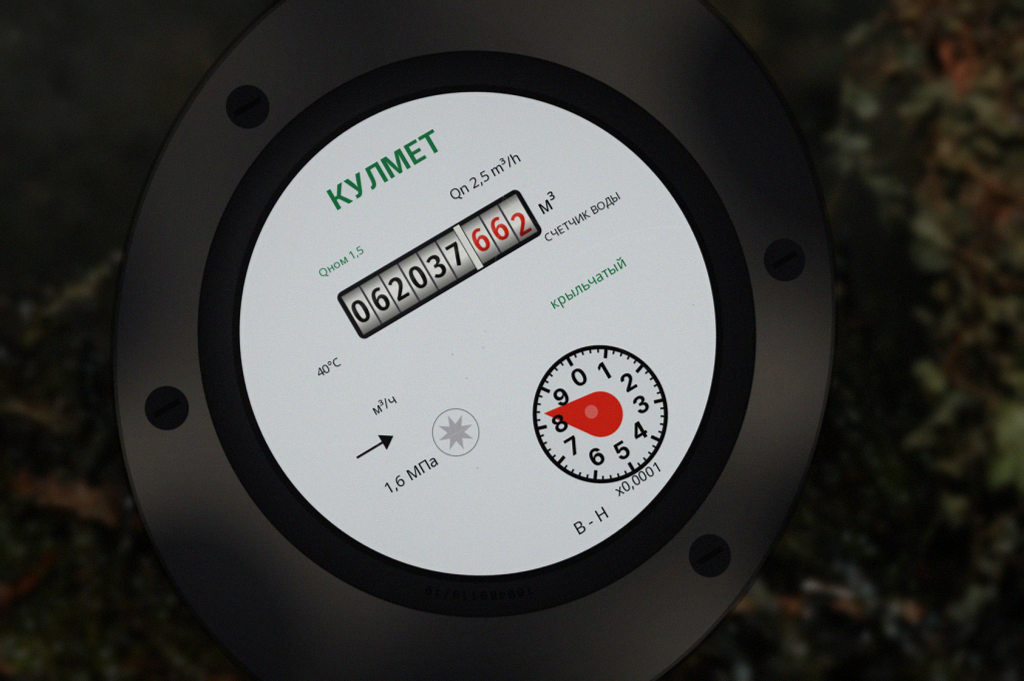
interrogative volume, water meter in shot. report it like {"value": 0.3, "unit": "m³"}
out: {"value": 62037.6618, "unit": "m³"}
